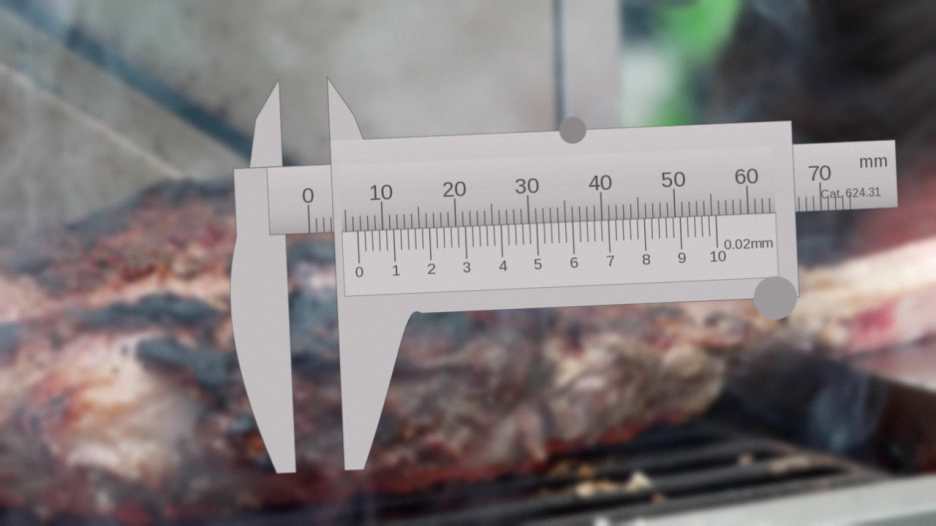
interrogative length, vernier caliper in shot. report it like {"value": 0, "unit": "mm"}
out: {"value": 6.6, "unit": "mm"}
